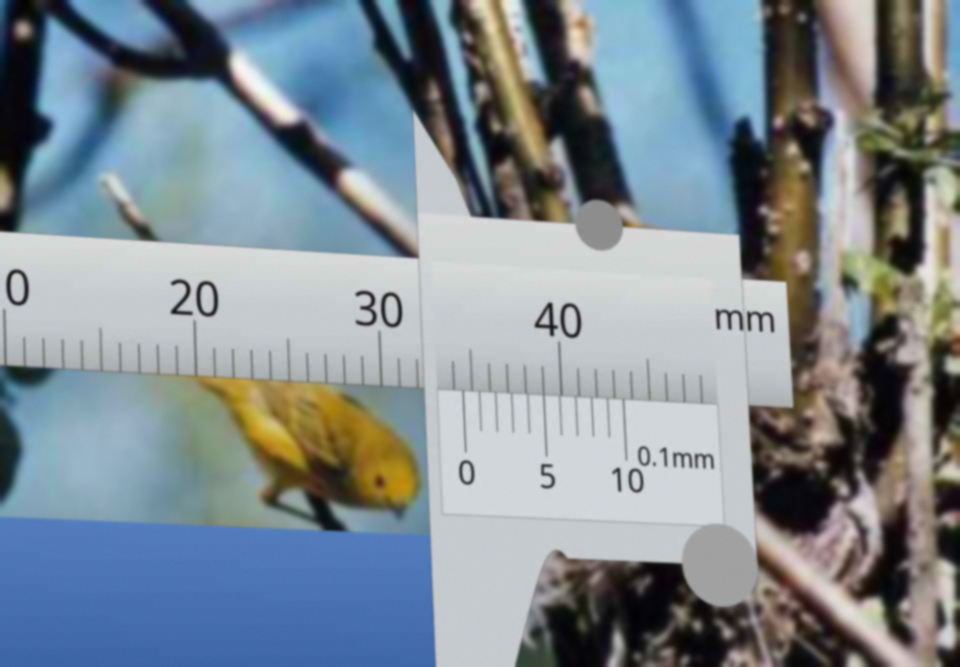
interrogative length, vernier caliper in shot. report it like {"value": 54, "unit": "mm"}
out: {"value": 34.5, "unit": "mm"}
